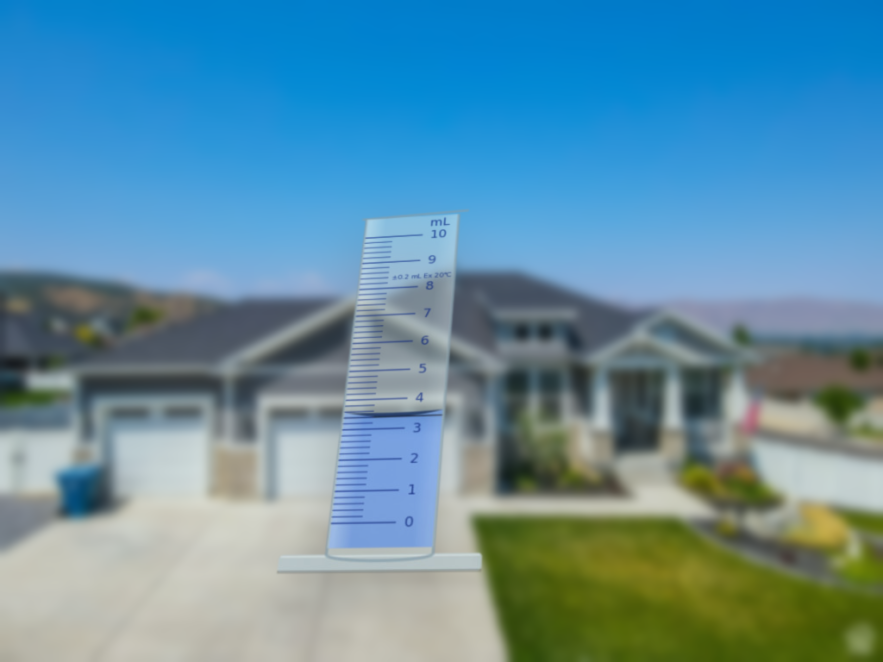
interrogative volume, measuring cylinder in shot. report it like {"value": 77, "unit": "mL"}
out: {"value": 3.4, "unit": "mL"}
